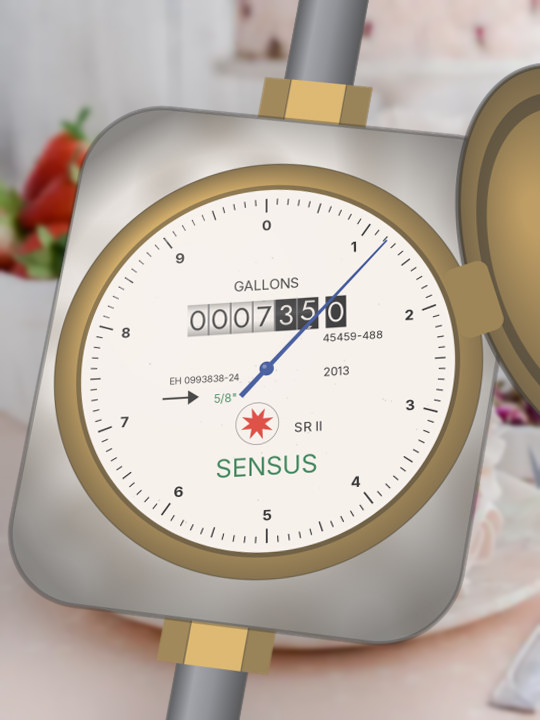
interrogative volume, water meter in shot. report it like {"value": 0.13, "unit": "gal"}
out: {"value": 7351.2, "unit": "gal"}
